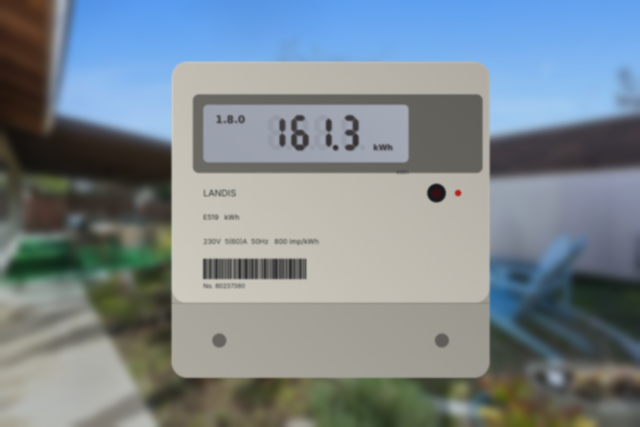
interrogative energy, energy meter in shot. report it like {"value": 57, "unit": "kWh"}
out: {"value": 161.3, "unit": "kWh"}
